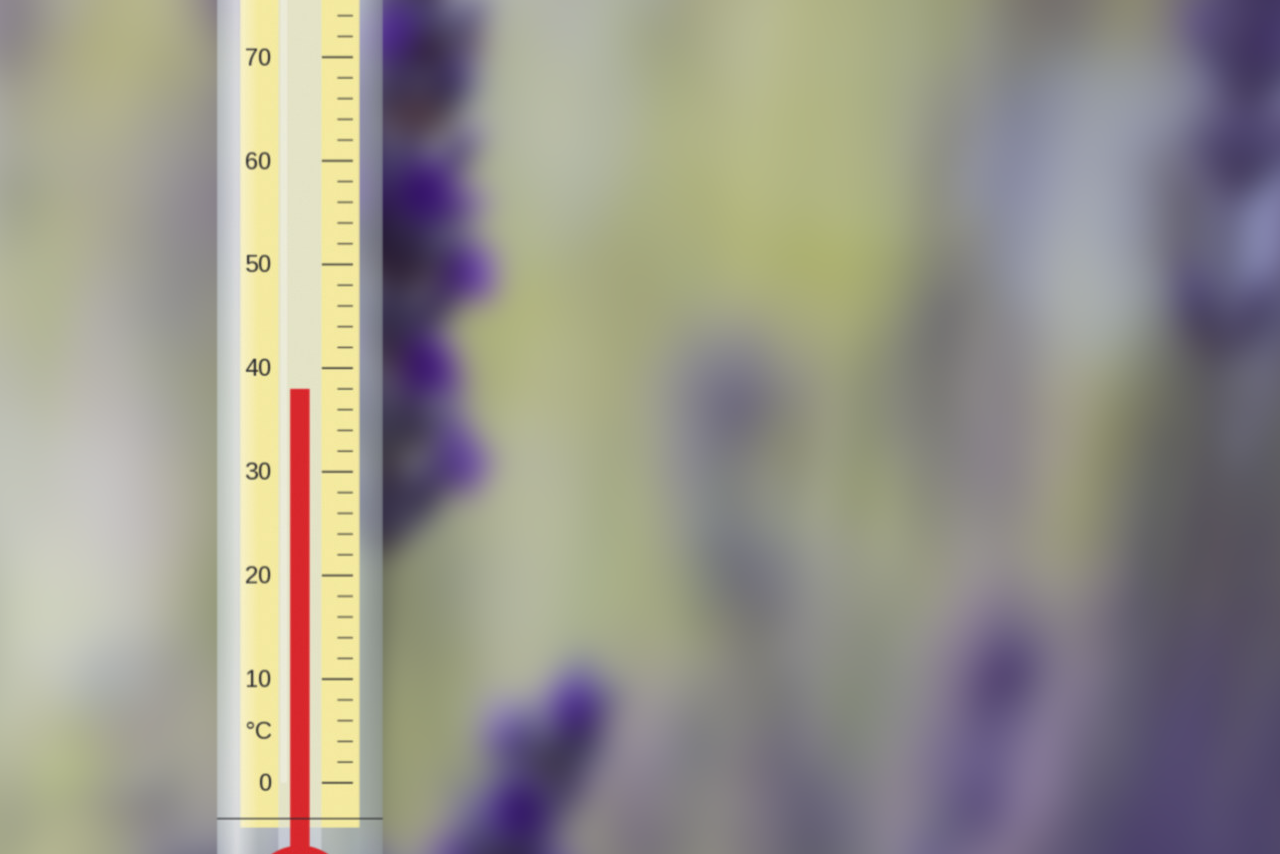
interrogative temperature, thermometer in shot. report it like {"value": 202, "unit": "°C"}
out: {"value": 38, "unit": "°C"}
